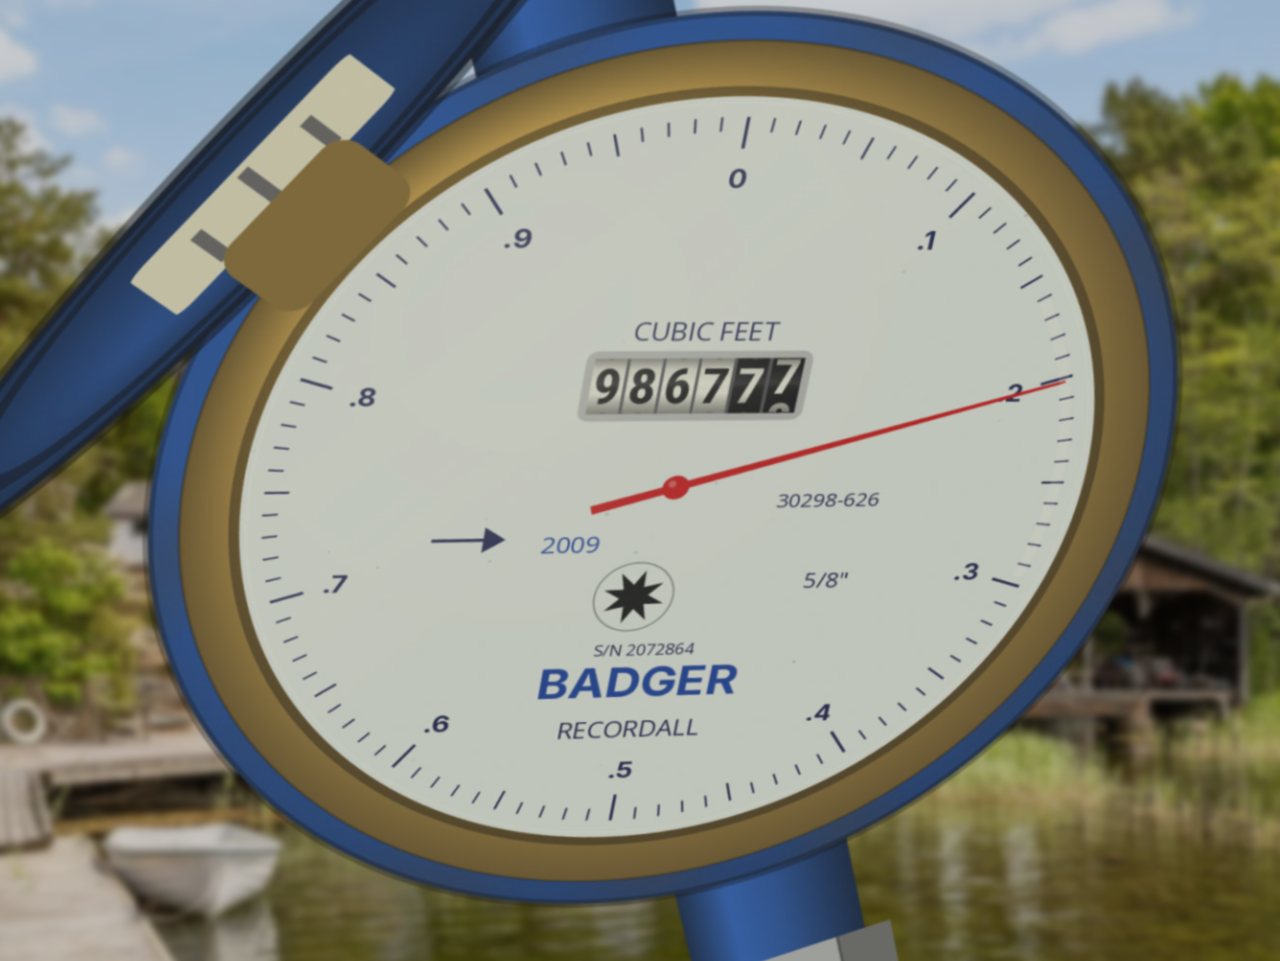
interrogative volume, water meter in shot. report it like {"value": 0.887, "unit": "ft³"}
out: {"value": 986777.20, "unit": "ft³"}
